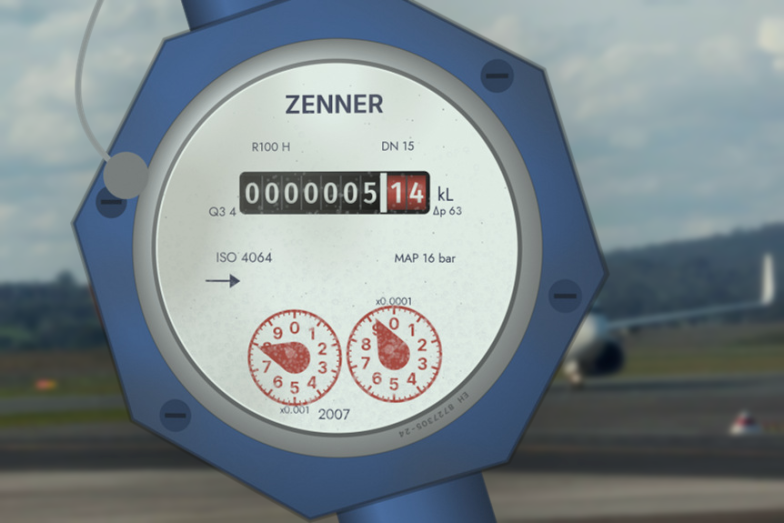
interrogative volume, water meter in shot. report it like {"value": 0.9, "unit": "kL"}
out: {"value": 5.1479, "unit": "kL"}
